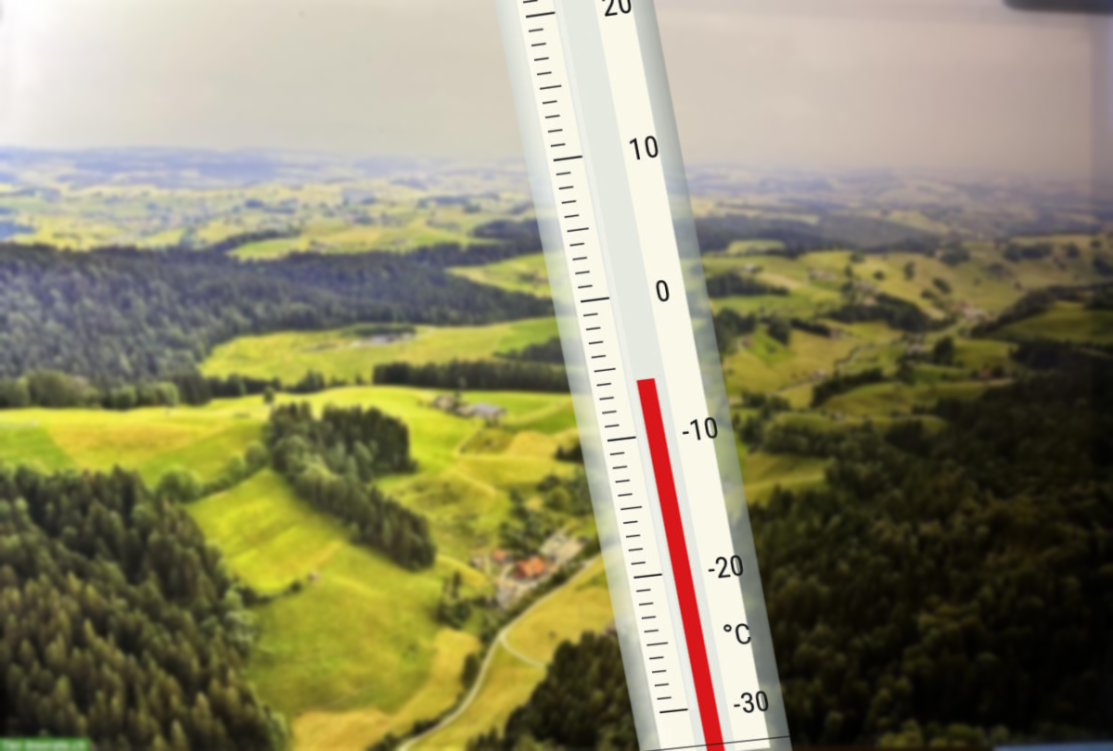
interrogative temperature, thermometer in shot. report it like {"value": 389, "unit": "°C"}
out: {"value": -6, "unit": "°C"}
